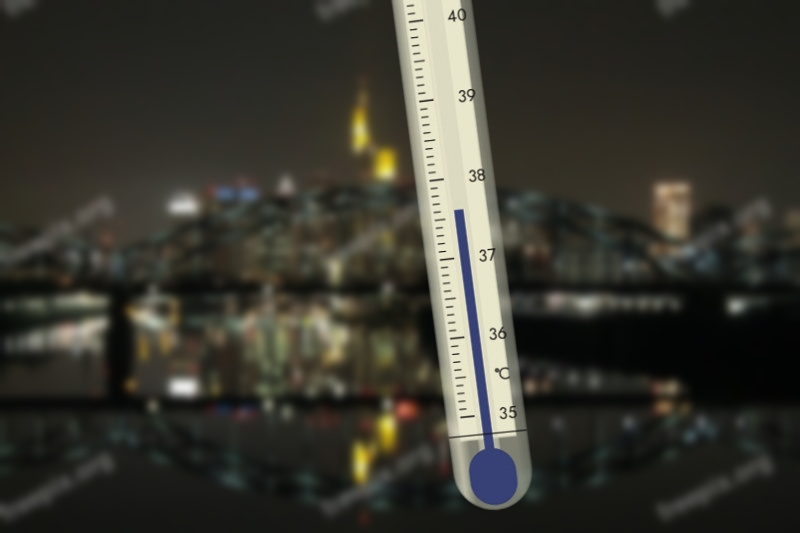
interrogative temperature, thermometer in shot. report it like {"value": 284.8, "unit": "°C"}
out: {"value": 37.6, "unit": "°C"}
